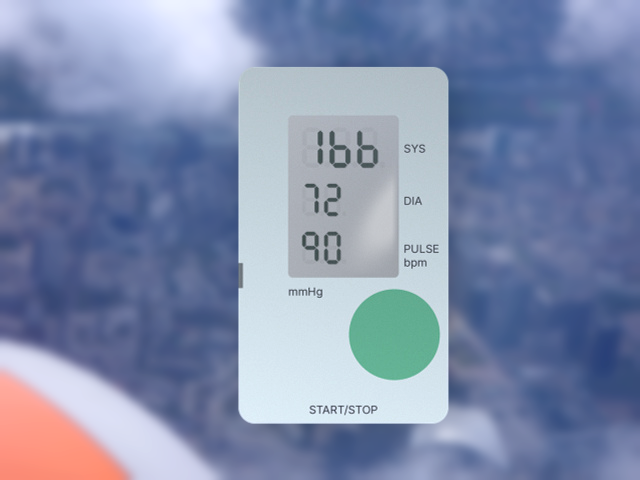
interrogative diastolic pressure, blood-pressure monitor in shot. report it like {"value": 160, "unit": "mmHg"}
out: {"value": 72, "unit": "mmHg"}
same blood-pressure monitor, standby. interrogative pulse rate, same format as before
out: {"value": 90, "unit": "bpm"}
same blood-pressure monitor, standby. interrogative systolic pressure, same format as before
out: {"value": 166, "unit": "mmHg"}
